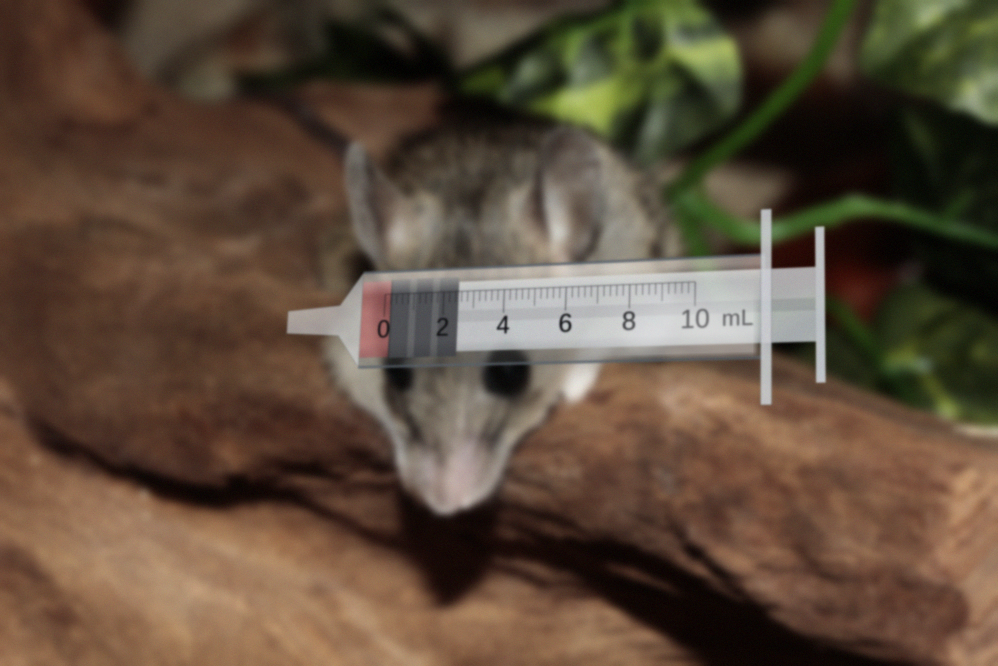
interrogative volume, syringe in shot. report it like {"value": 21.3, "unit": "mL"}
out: {"value": 0.2, "unit": "mL"}
